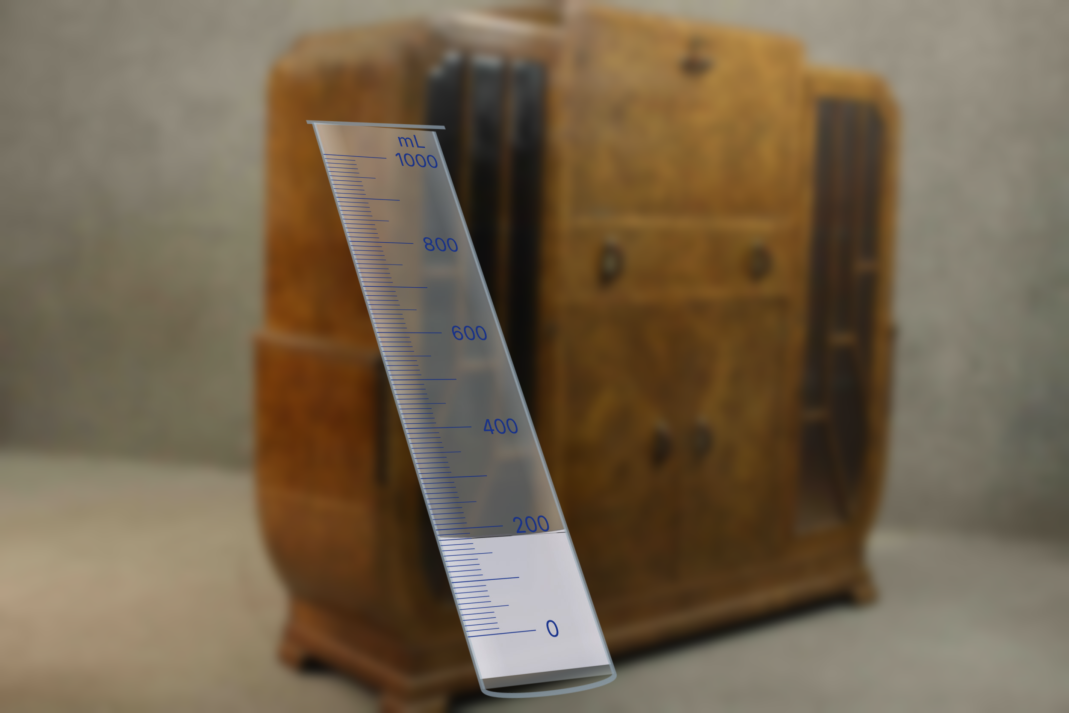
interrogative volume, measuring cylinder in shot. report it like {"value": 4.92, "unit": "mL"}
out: {"value": 180, "unit": "mL"}
